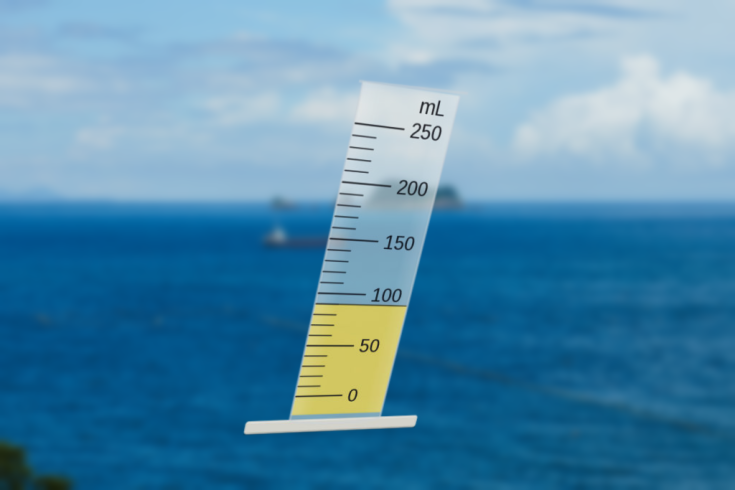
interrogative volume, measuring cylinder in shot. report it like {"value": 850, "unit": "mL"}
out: {"value": 90, "unit": "mL"}
